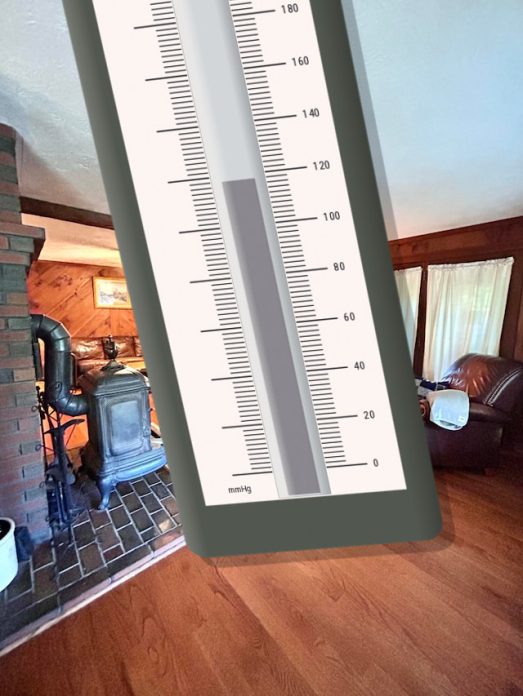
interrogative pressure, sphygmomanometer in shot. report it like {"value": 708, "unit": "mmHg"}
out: {"value": 118, "unit": "mmHg"}
